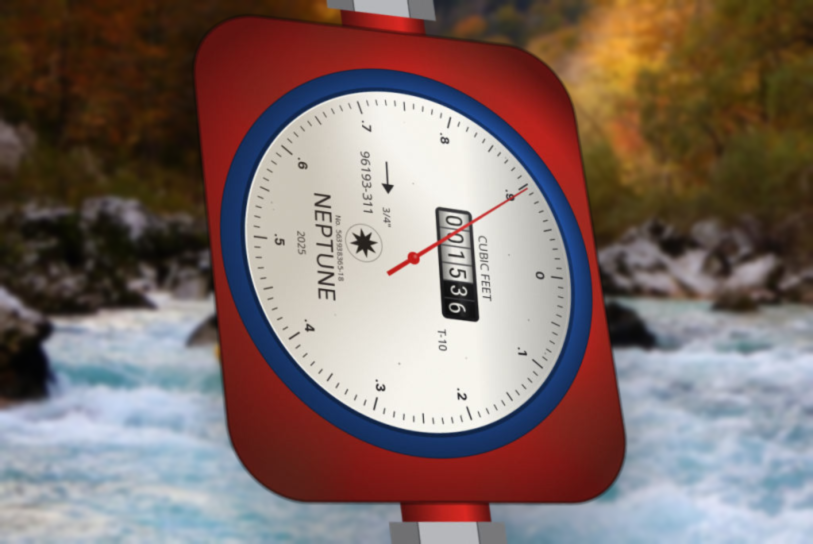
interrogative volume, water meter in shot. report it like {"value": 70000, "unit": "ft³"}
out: {"value": 1535.90, "unit": "ft³"}
